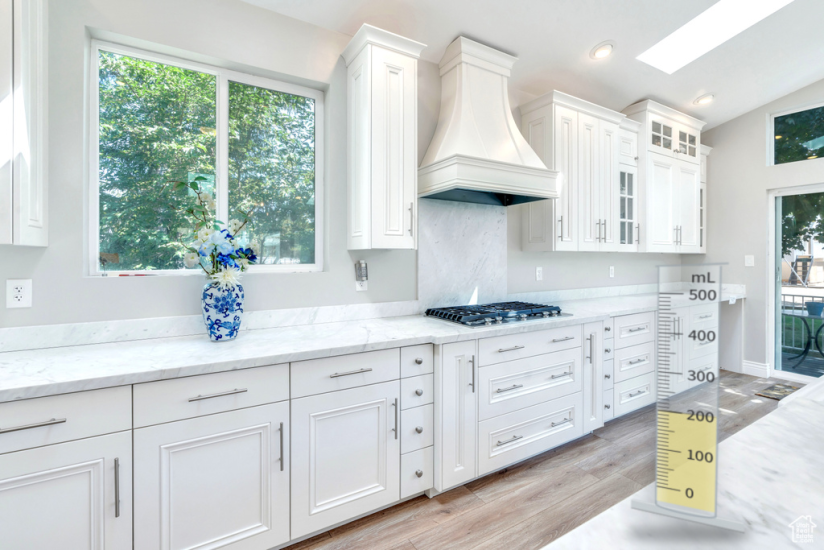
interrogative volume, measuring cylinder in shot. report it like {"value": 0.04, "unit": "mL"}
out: {"value": 200, "unit": "mL"}
